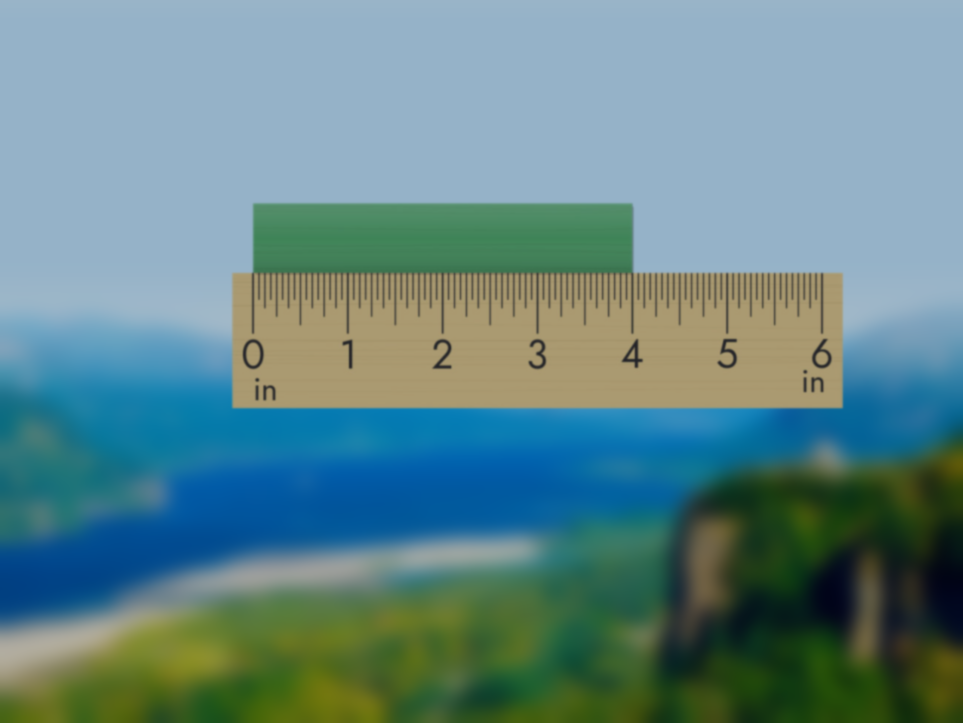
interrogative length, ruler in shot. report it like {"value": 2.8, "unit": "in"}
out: {"value": 4, "unit": "in"}
